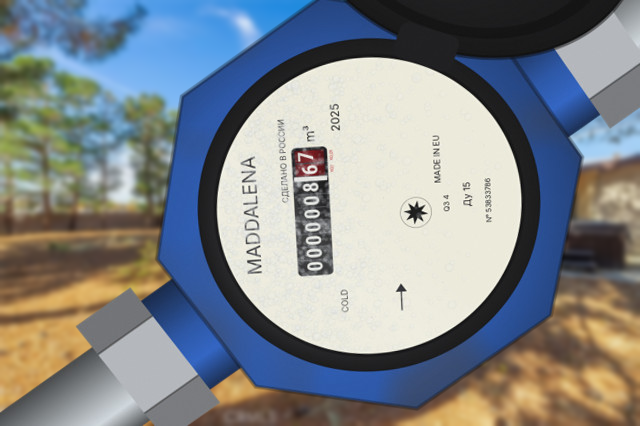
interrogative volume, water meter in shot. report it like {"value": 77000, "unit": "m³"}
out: {"value": 8.67, "unit": "m³"}
